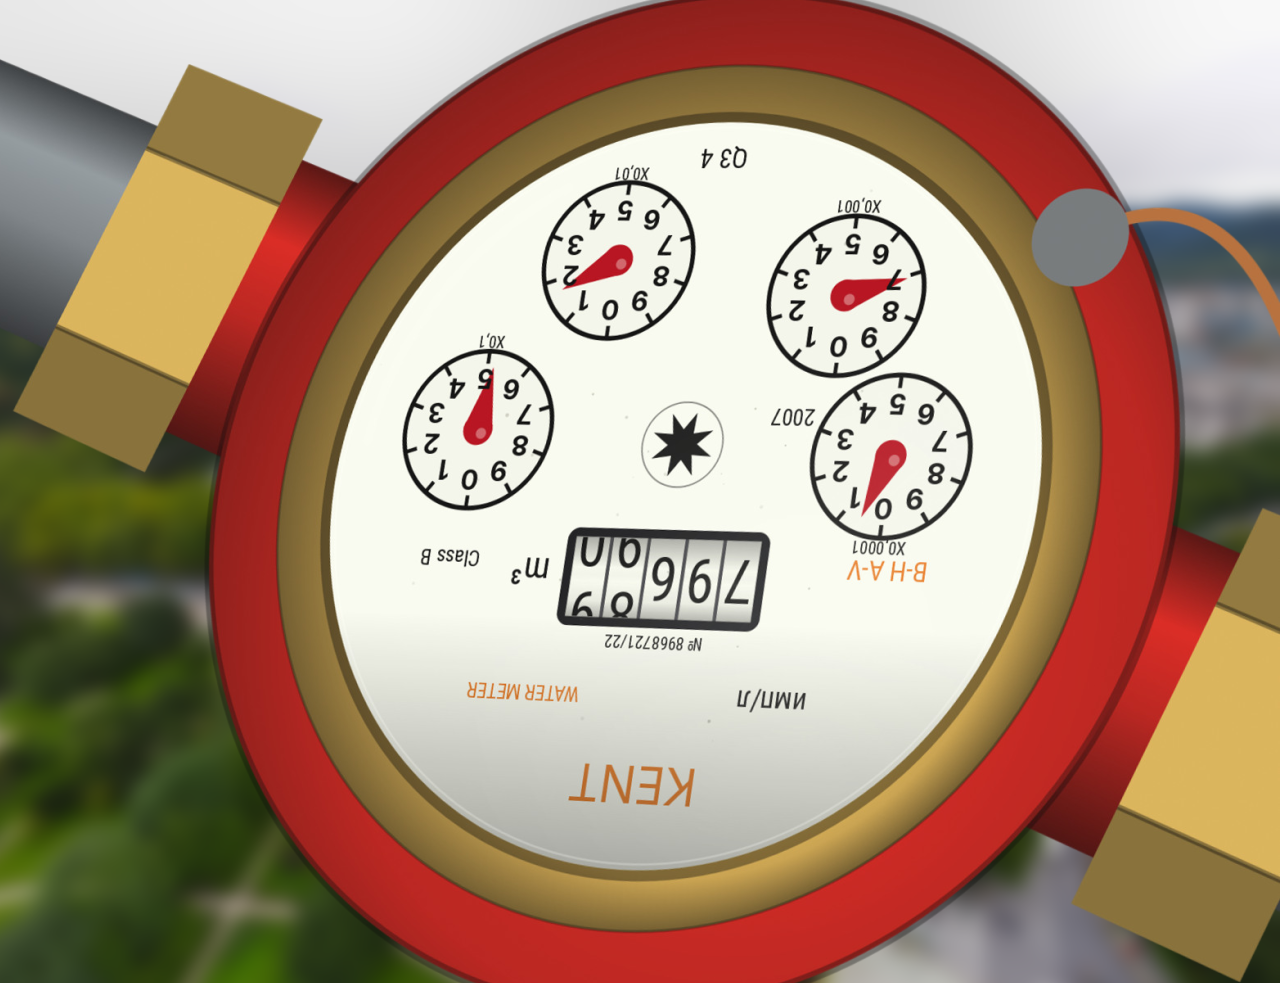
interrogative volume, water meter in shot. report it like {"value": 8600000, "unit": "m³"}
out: {"value": 79689.5170, "unit": "m³"}
